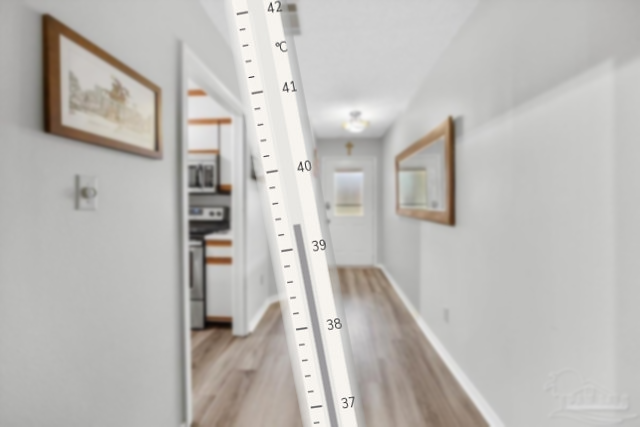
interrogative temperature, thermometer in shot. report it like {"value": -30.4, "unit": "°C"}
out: {"value": 39.3, "unit": "°C"}
